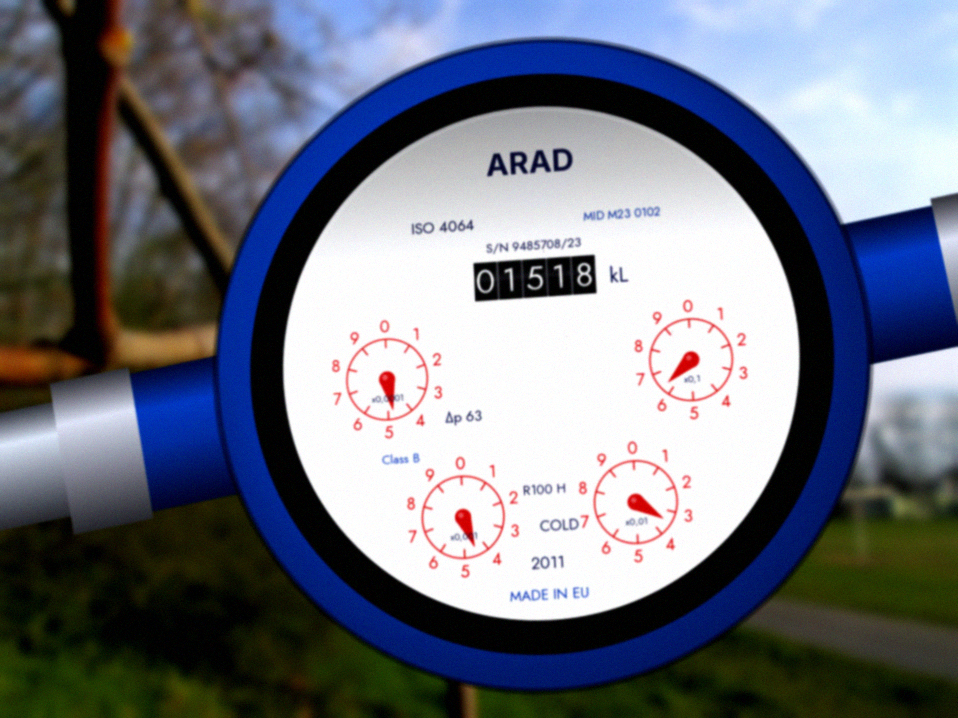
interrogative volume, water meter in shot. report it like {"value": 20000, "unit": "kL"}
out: {"value": 1518.6344, "unit": "kL"}
